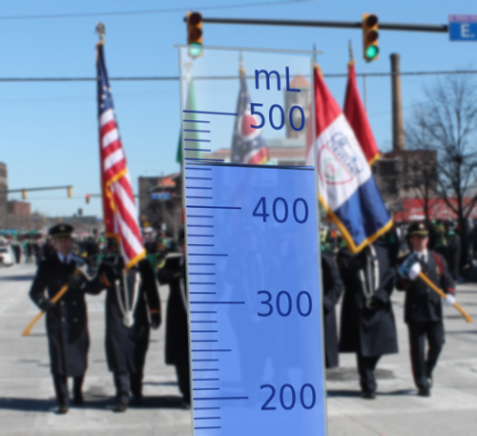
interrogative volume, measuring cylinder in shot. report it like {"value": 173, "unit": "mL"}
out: {"value": 445, "unit": "mL"}
